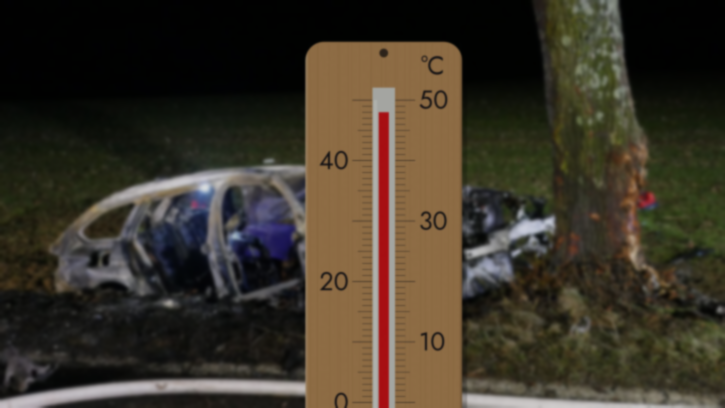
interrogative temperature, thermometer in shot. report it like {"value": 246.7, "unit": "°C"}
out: {"value": 48, "unit": "°C"}
